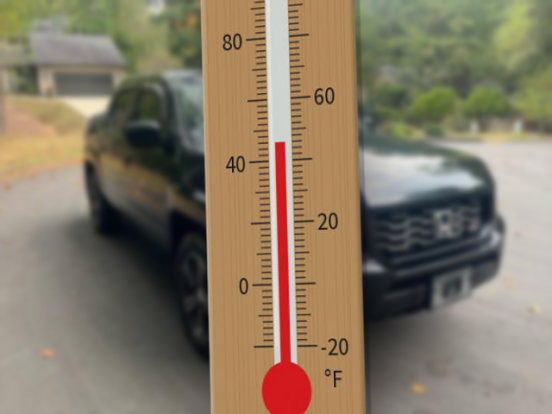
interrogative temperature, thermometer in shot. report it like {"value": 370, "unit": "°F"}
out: {"value": 46, "unit": "°F"}
